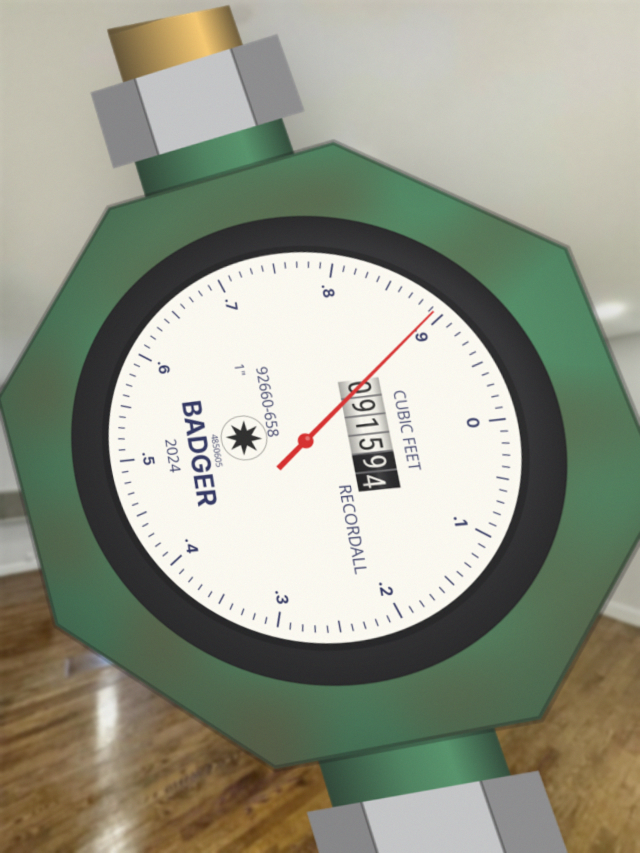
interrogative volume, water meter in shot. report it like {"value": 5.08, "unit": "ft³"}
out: {"value": 91593.89, "unit": "ft³"}
